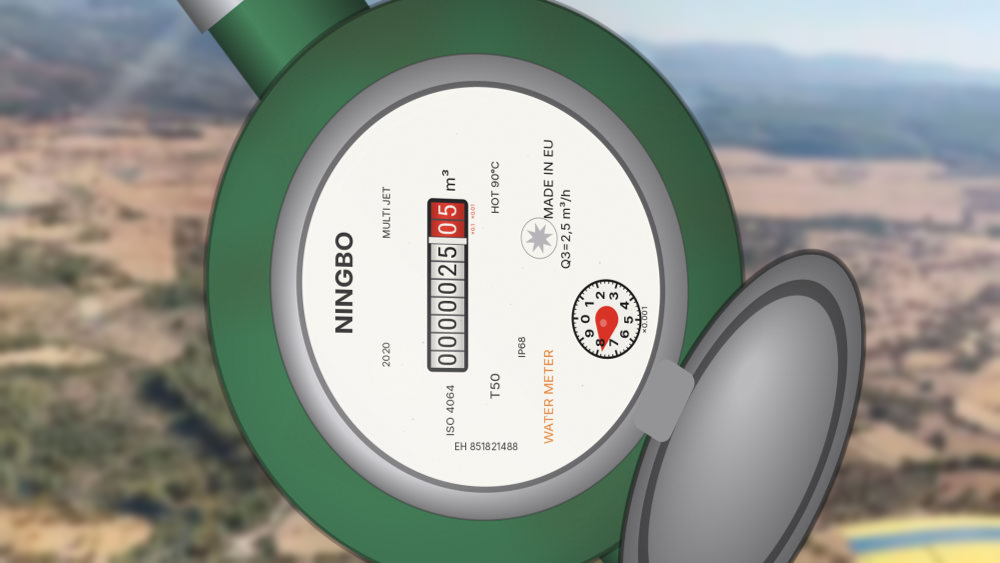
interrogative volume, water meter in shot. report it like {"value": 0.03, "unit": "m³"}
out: {"value": 25.057, "unit": "m³"}
